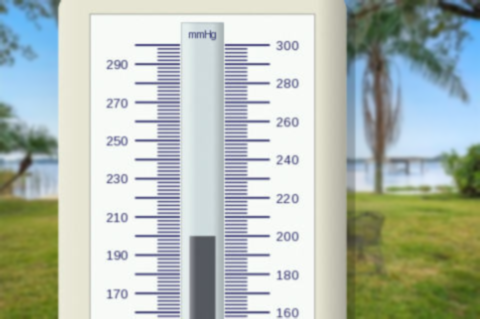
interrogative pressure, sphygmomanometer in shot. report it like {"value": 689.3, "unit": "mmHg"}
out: {"value": 200, "unit": "mmHg"}
